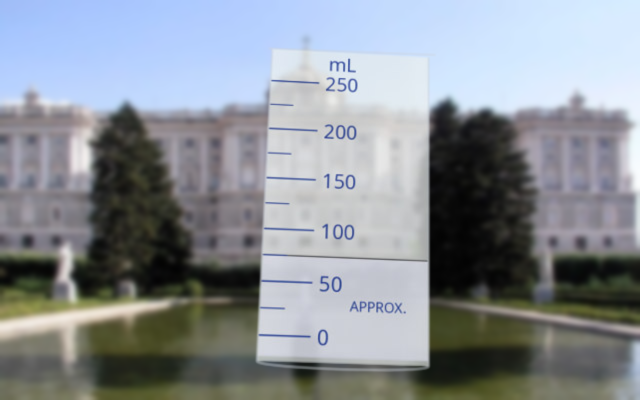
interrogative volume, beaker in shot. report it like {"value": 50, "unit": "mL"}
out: {"value": 75, "unit": "mL"}
